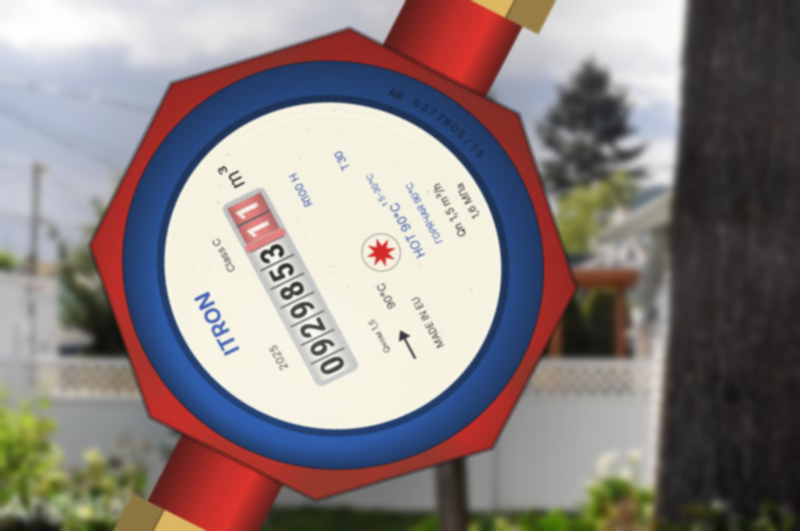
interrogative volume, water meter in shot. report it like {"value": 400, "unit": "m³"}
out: {"value": 929853.11, "unit": "m³"}
